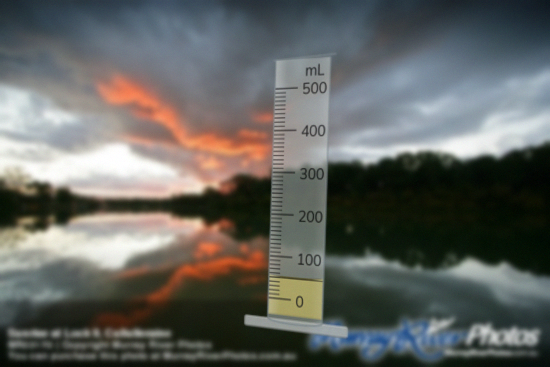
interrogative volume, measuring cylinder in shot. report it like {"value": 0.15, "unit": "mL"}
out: {"value": 50, "unit": "mL"}
